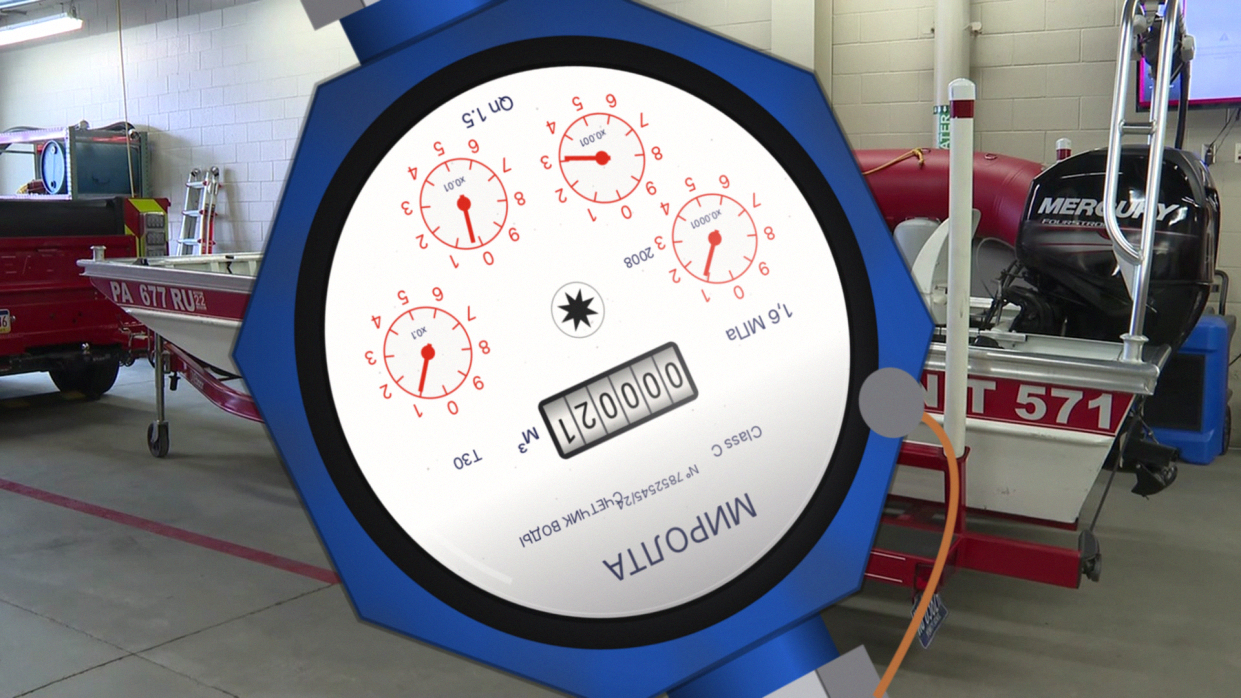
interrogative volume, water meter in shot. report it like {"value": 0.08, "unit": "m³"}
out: {"value": 21.1031, "unit": "m³"}
